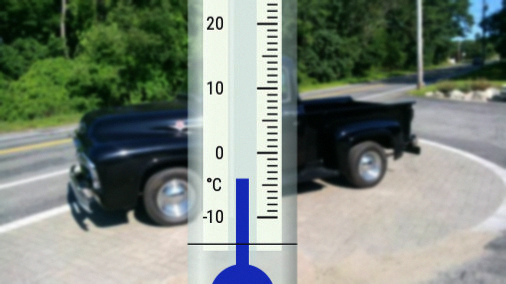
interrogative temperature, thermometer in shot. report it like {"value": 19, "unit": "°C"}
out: {"value": -4, "unit": "°C"}
